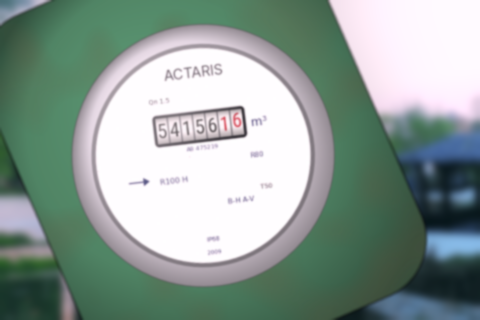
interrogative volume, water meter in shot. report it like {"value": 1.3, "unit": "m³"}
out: {"value": 54156.16, "unit": "m³"}
